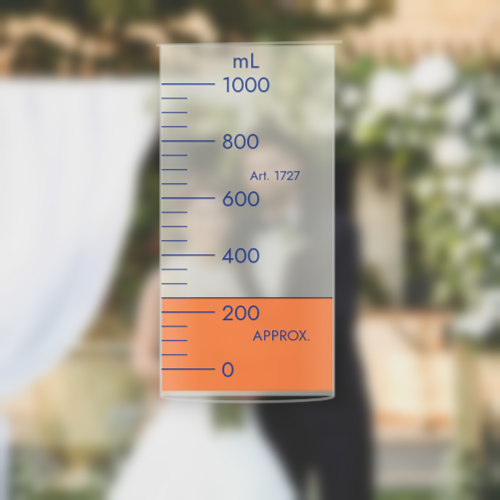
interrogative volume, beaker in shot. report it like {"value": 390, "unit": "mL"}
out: {"value": 250, "unit": "mL"}
